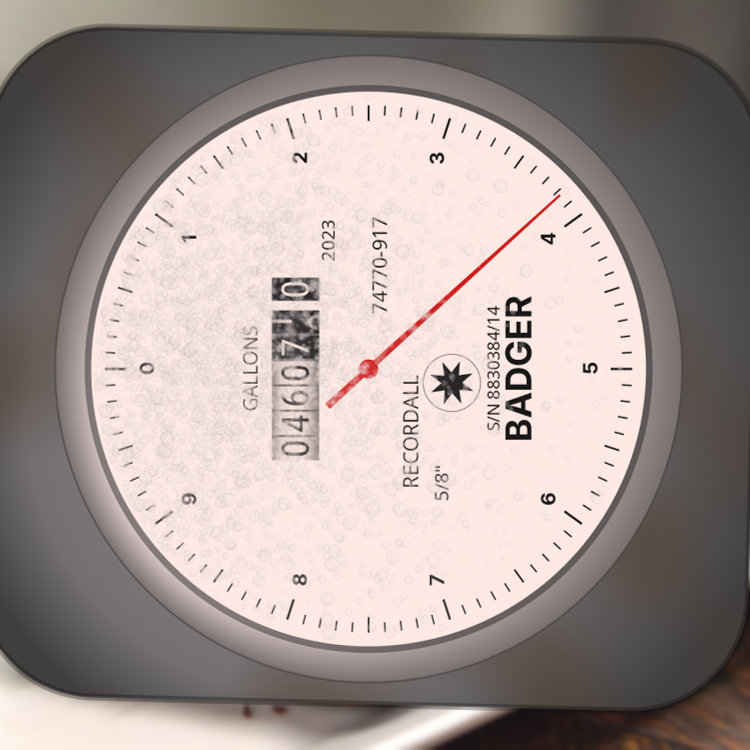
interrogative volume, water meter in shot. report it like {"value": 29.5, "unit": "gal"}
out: {"value": 460713.8, "unit": "gal"}
